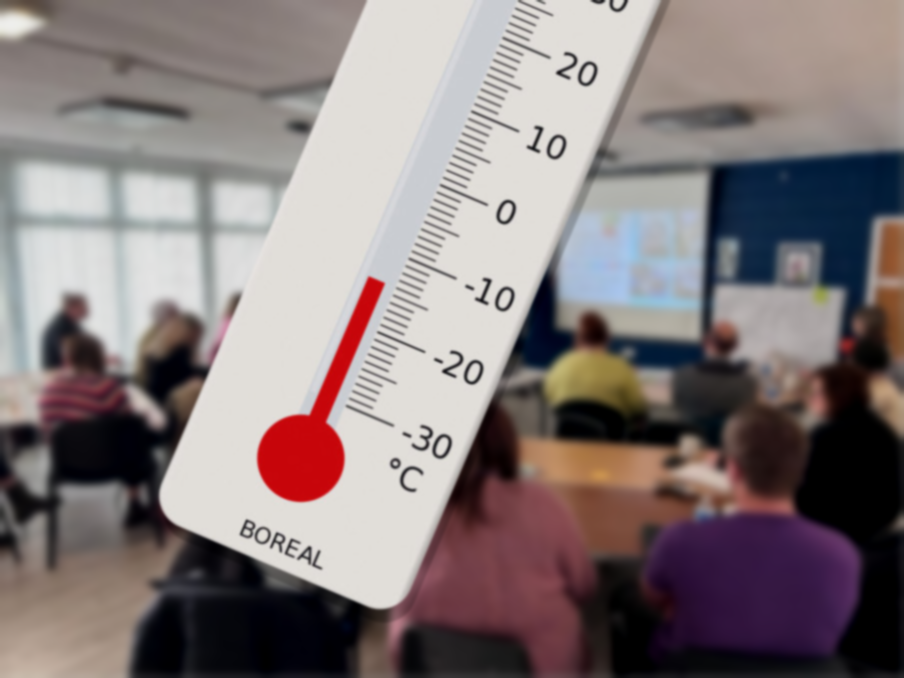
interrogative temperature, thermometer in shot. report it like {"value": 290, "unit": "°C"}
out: {"value": -14, "unit": "°C"}
